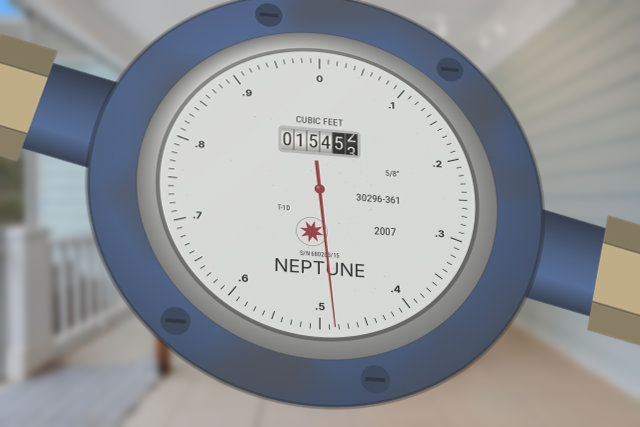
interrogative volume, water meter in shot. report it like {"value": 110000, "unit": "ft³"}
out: {"value": 15452.48, "unit": "ft³"}
